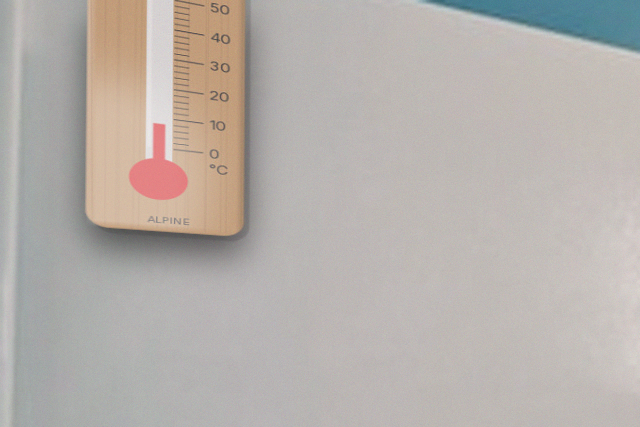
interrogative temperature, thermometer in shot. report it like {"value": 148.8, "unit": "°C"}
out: {"value": 8, "unit": "°C"}
